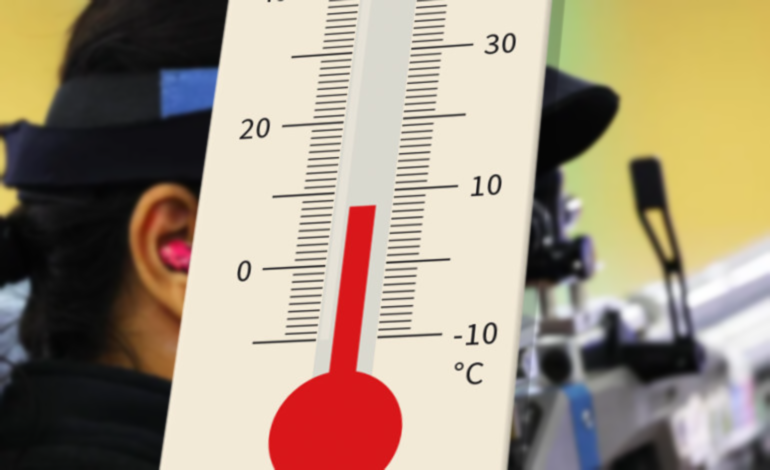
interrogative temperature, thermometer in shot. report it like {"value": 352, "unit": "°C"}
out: {"value": 8, "unit": "°C"}
